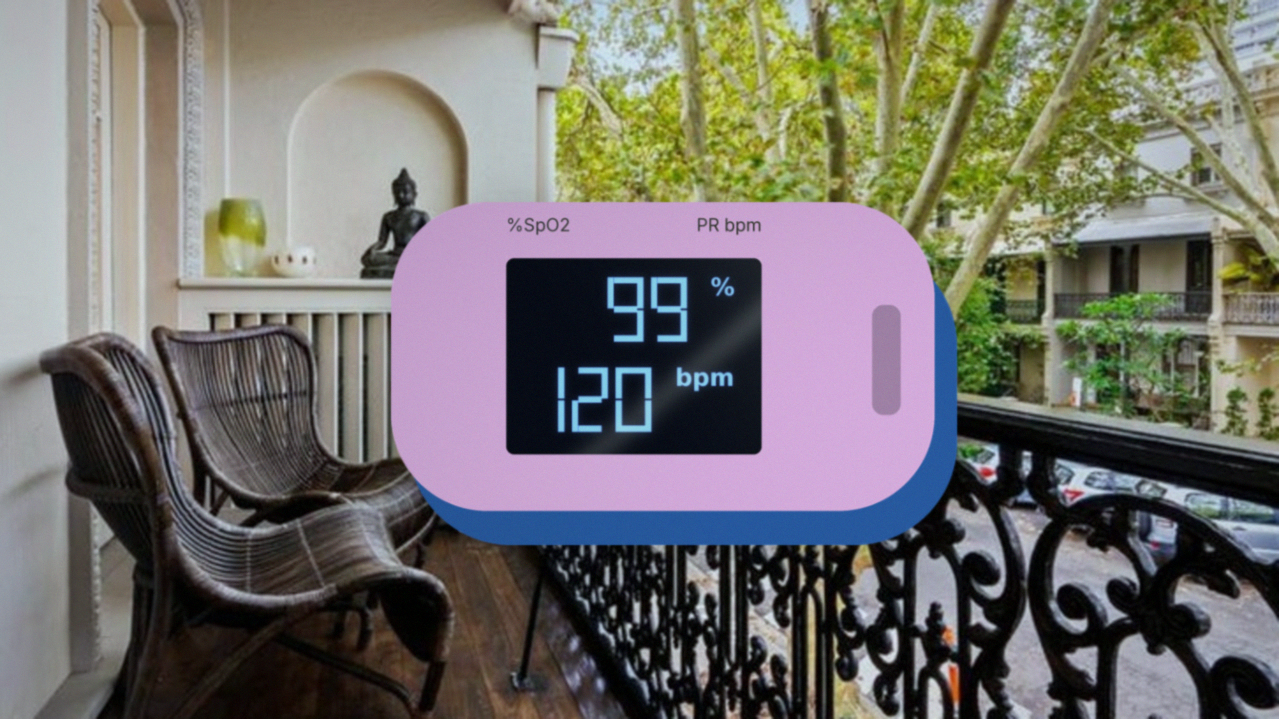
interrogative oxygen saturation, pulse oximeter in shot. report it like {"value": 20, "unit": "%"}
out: {"value": 99, "unit": "%"}
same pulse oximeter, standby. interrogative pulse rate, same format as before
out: {"value": 120, "unit": "bpm"}
